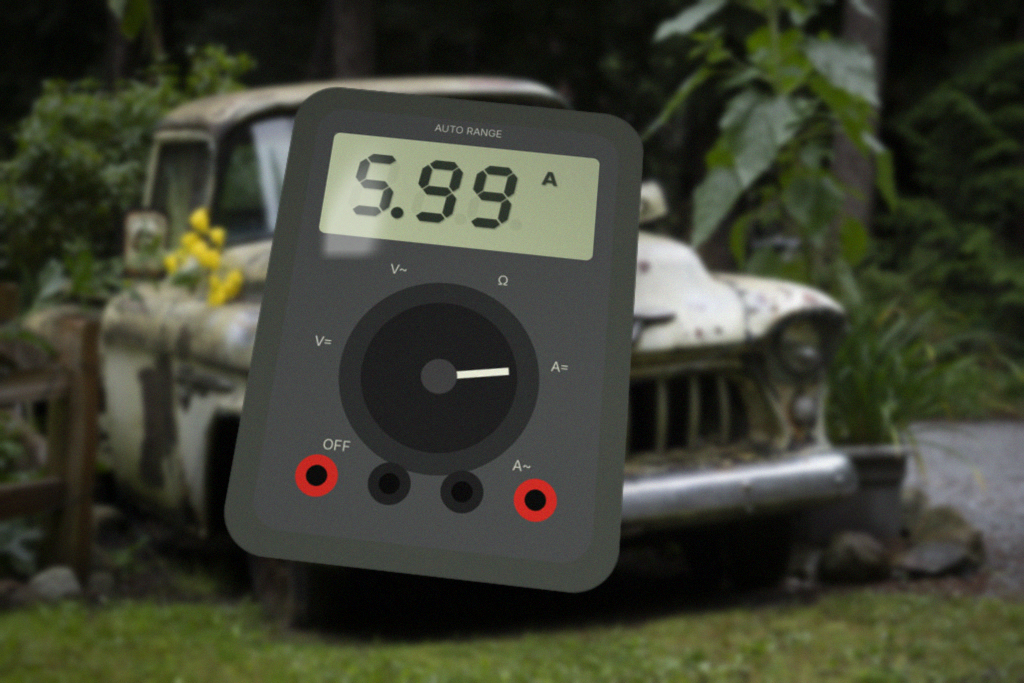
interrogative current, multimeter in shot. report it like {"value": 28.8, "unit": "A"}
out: {"value": 5.99, "unit": "A"}
